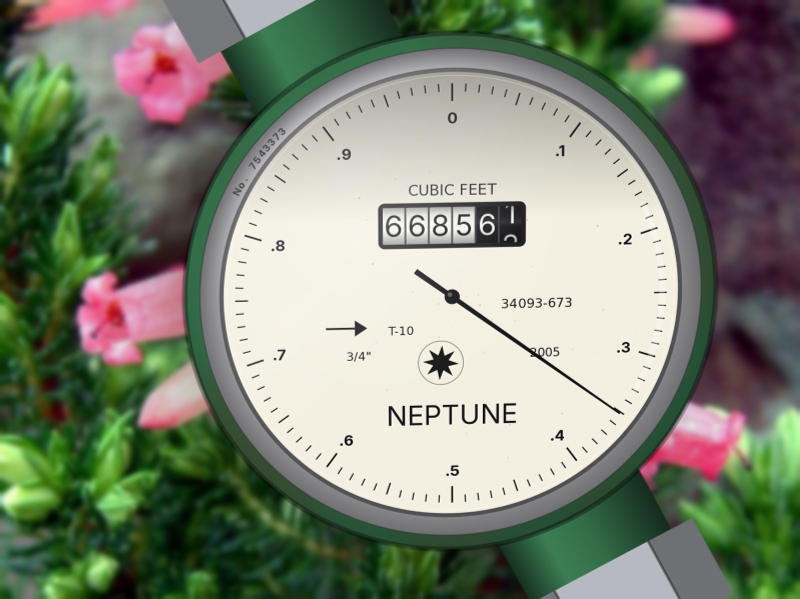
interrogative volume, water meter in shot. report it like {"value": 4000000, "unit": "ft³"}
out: {"value": 668561.35, "unit": "ft³"}
